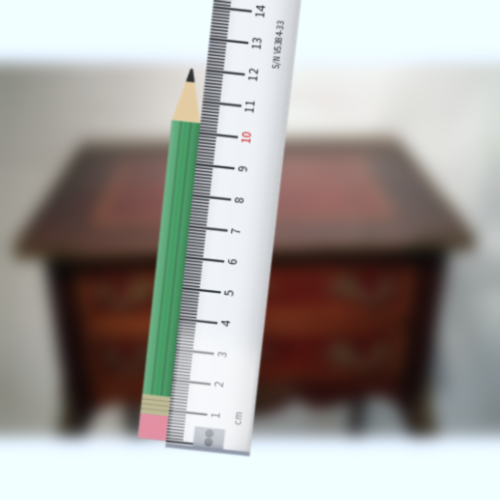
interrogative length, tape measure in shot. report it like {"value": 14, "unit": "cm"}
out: {"value": 12, "unit": "cm"}
